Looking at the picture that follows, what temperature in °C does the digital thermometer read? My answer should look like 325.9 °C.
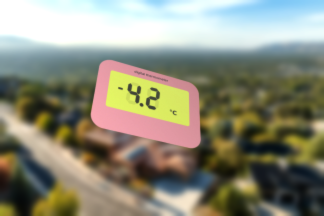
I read -4.2 °C
